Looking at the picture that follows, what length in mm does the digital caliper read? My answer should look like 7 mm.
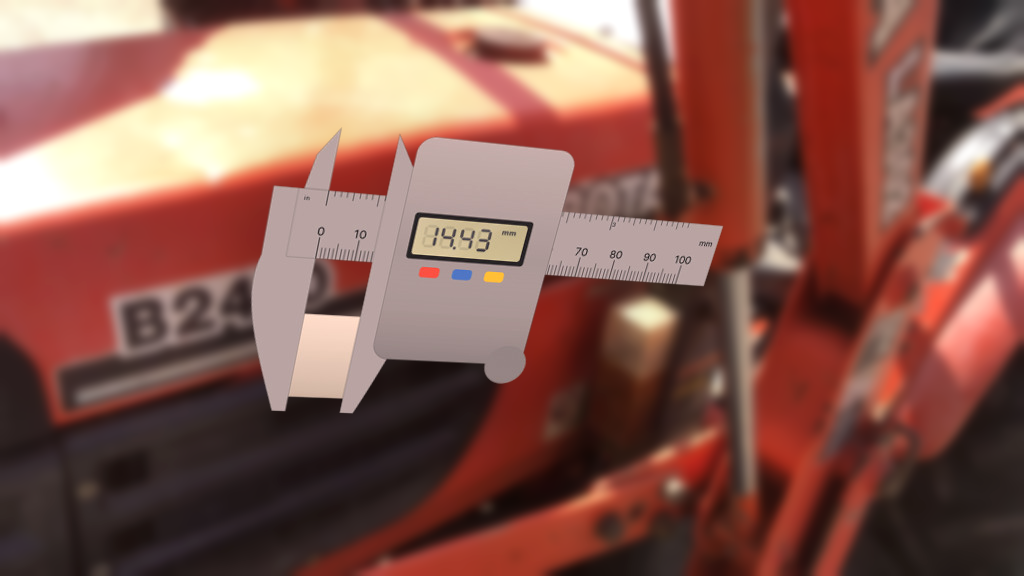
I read 14.43 mm
